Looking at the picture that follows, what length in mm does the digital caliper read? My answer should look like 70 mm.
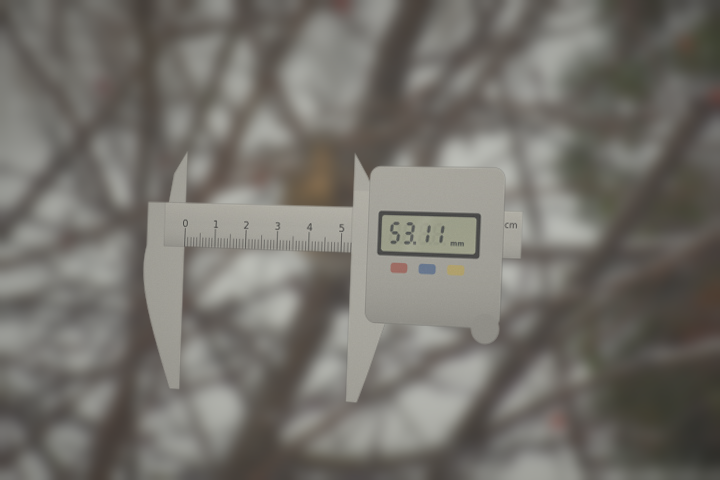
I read 53.11 mm
